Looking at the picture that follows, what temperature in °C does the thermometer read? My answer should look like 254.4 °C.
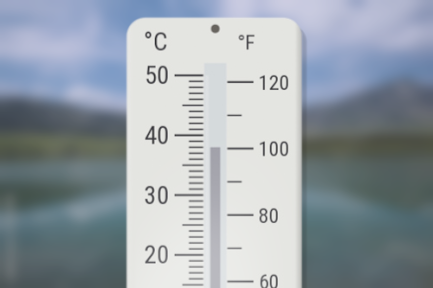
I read 38 °C
